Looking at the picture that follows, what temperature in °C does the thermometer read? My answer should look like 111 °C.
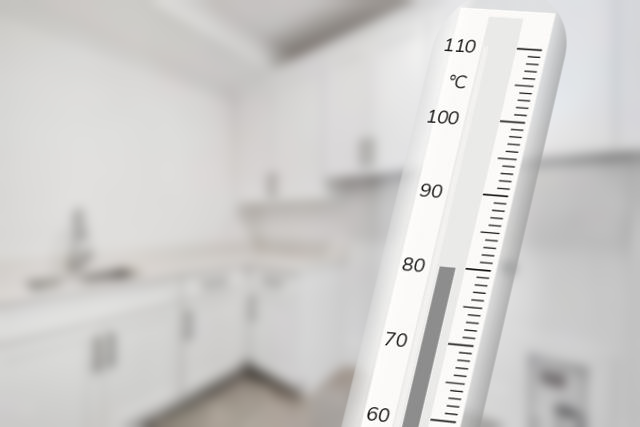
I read 80 °C
